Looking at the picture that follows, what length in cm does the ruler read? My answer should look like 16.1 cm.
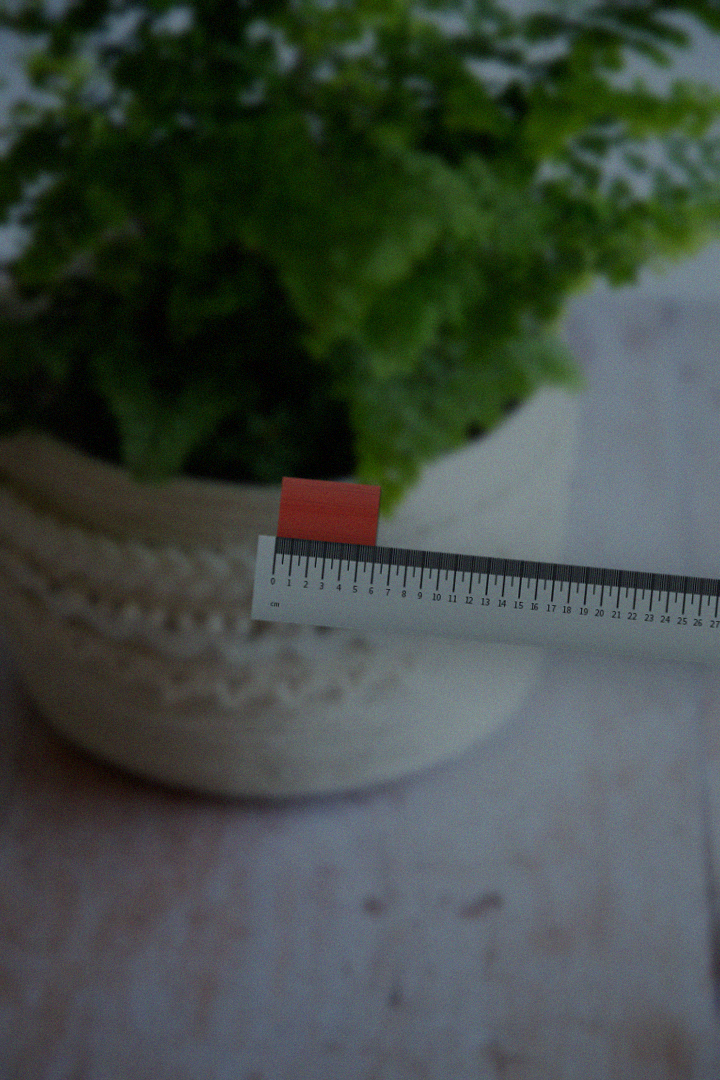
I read 6 cm
